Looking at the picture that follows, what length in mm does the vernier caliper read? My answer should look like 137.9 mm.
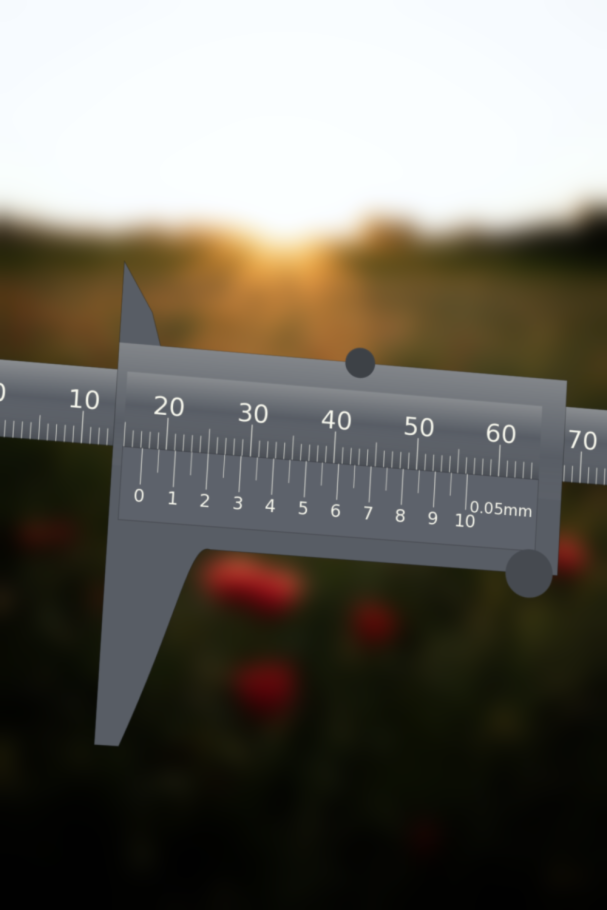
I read 17.2 mm
